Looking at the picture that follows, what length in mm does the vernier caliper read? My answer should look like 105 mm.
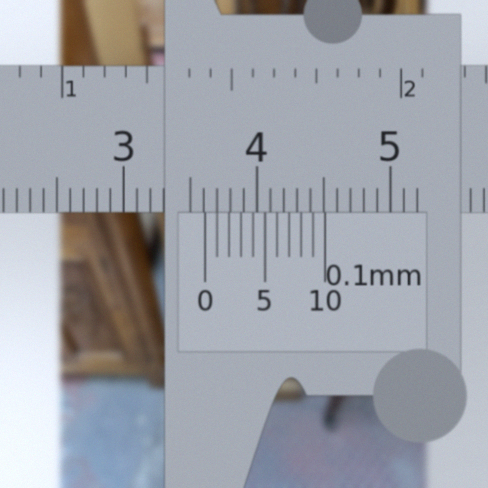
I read 36.1 mm
